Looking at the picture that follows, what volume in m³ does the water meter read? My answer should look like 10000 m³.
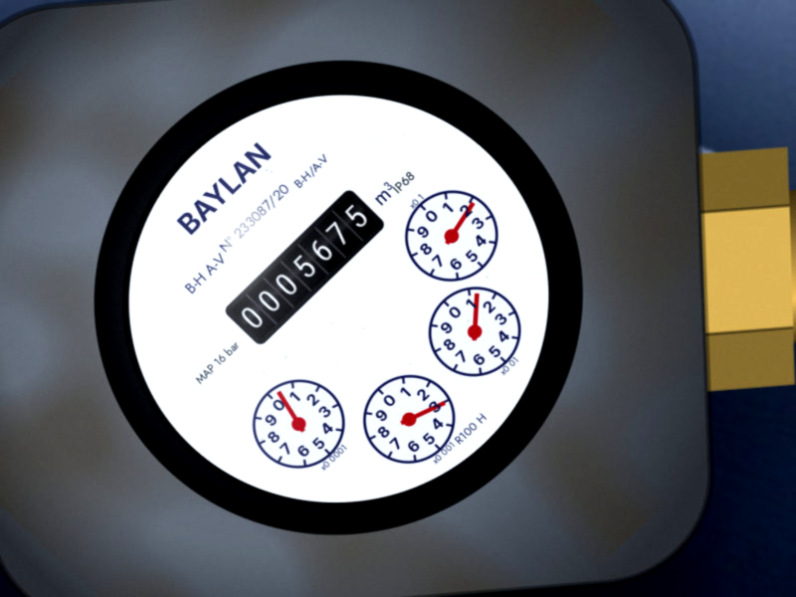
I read 5675.2130 m³
